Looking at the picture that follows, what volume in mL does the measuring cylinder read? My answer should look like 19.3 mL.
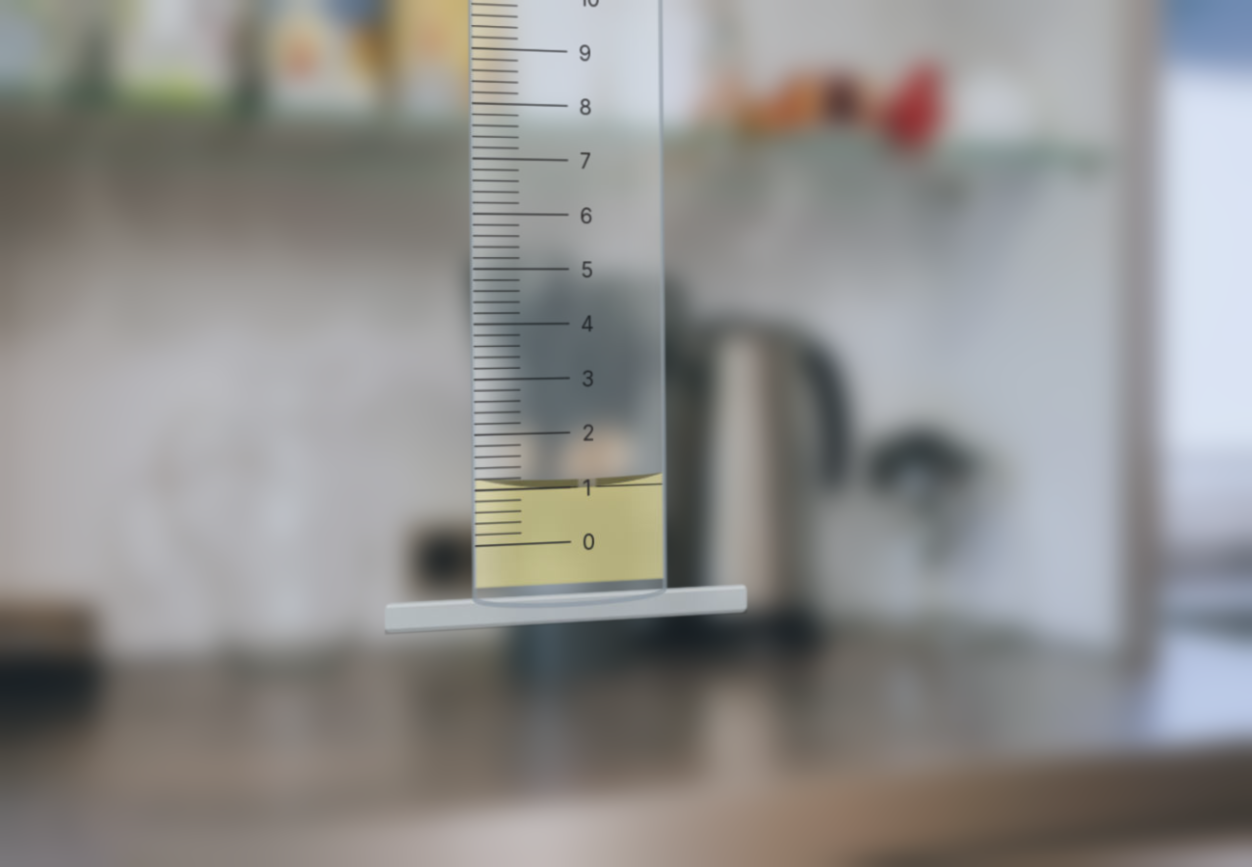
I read 1 mL
